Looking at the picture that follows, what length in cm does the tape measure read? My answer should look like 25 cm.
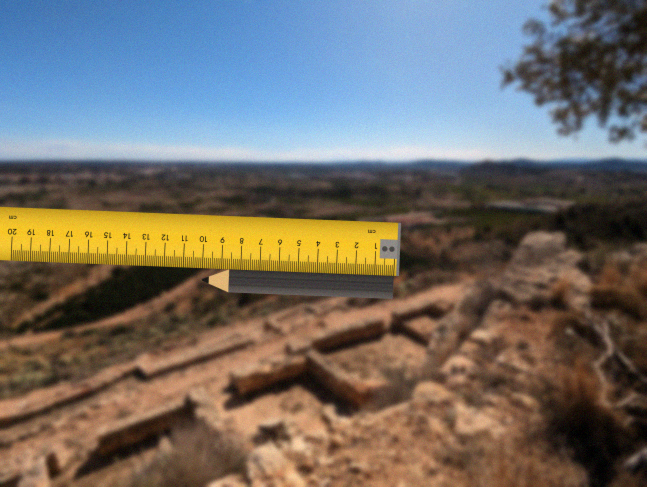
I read 10 cm
